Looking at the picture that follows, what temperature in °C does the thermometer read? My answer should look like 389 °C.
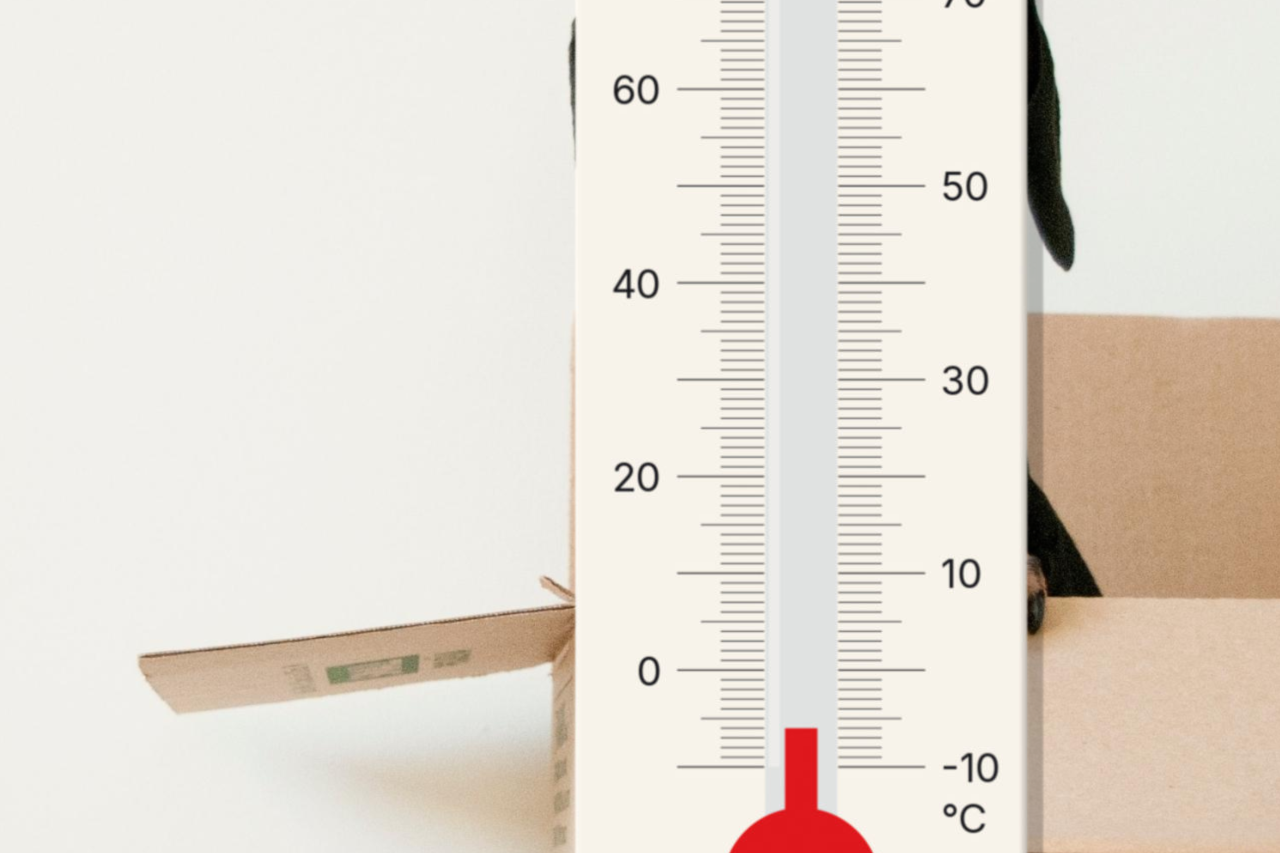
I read -6 °C
